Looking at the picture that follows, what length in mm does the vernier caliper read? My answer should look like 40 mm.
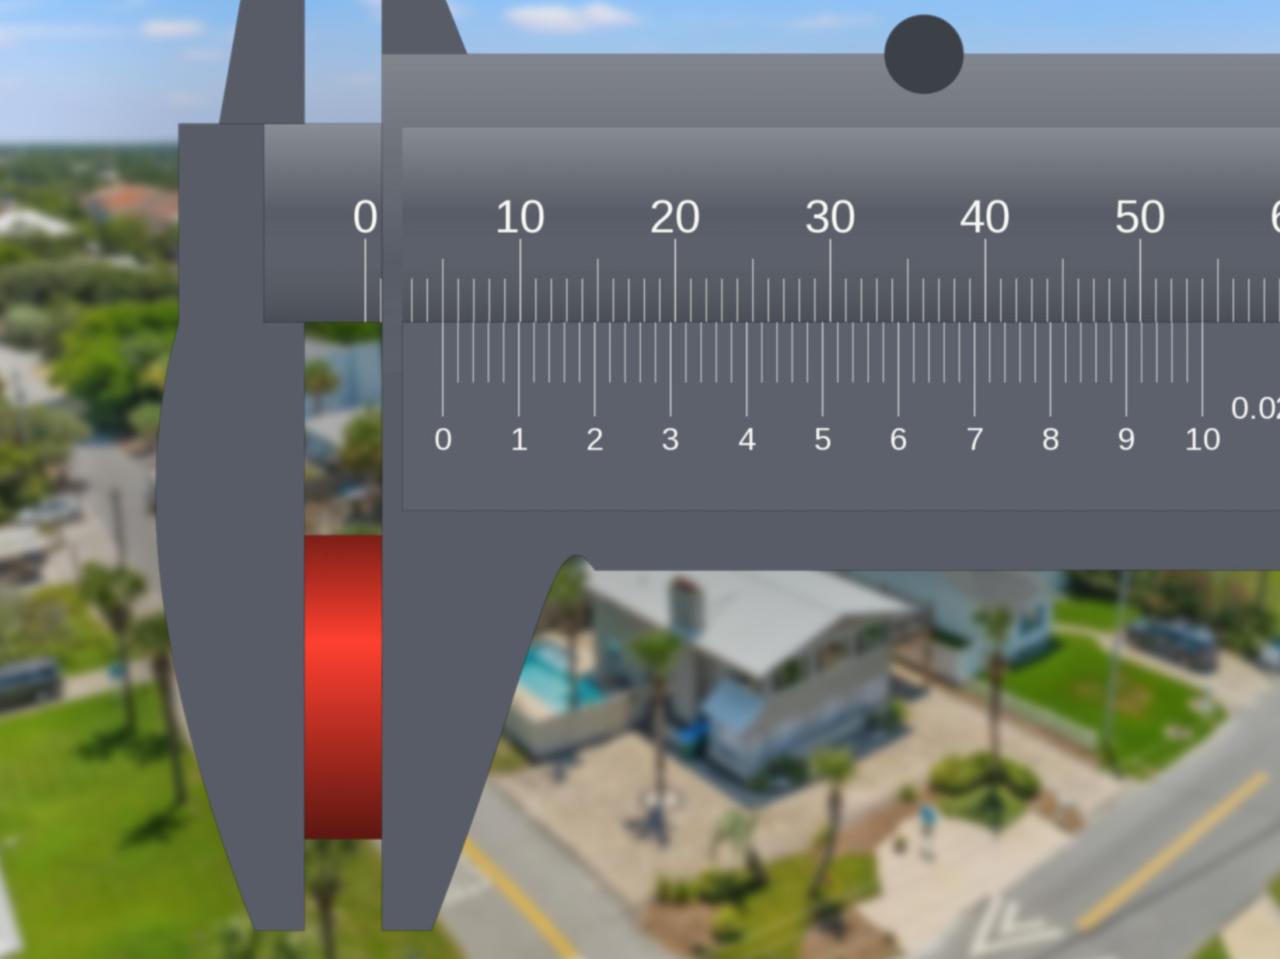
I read 5.0 mm
